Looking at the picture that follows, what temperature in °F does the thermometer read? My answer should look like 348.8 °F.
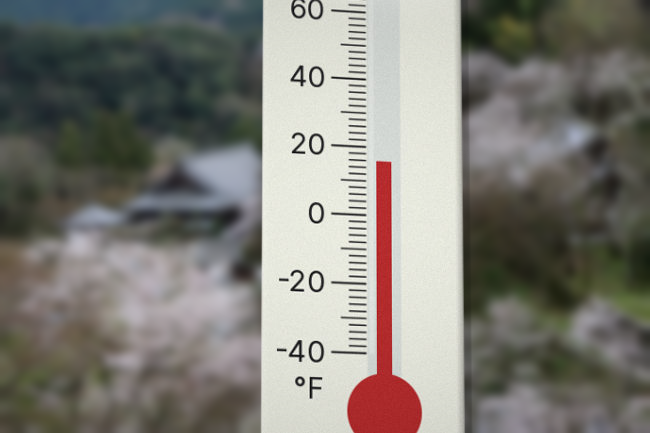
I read 16 °F
